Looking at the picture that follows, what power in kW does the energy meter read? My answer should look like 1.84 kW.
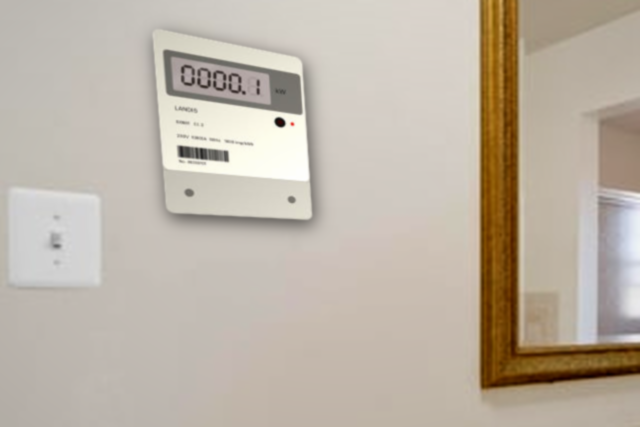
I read 0.1 kW
